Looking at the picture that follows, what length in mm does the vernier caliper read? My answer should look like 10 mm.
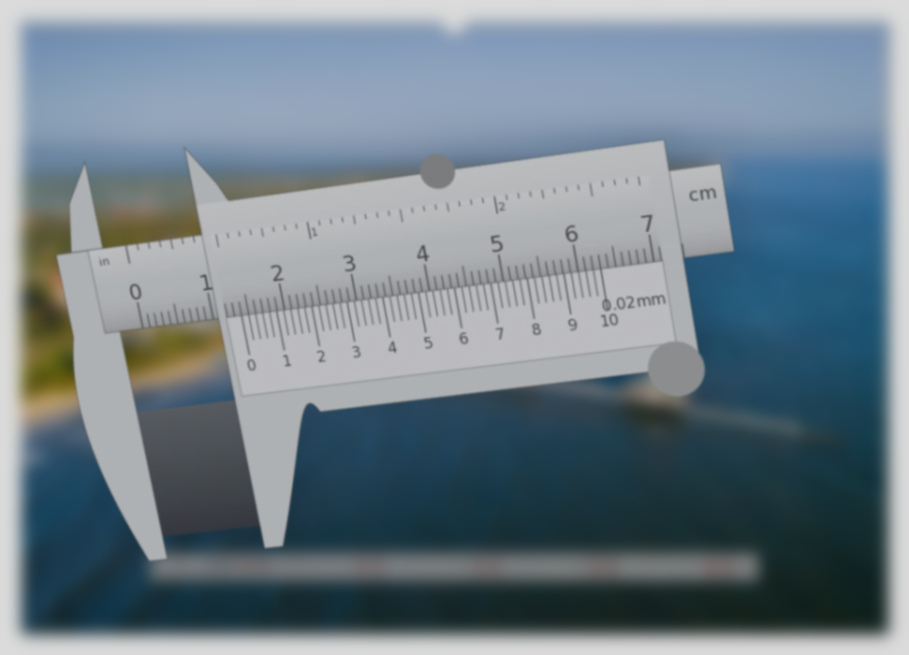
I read 14.0 mm
